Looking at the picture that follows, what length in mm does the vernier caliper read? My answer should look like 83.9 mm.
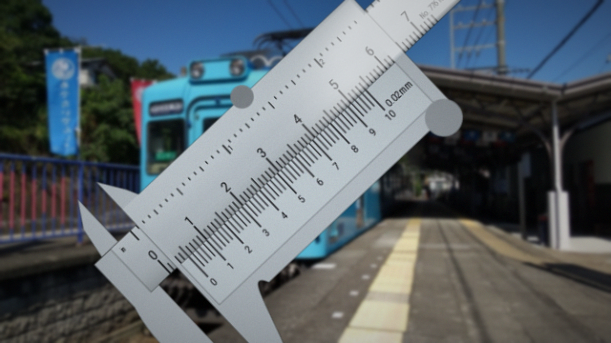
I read 5.0 mm
